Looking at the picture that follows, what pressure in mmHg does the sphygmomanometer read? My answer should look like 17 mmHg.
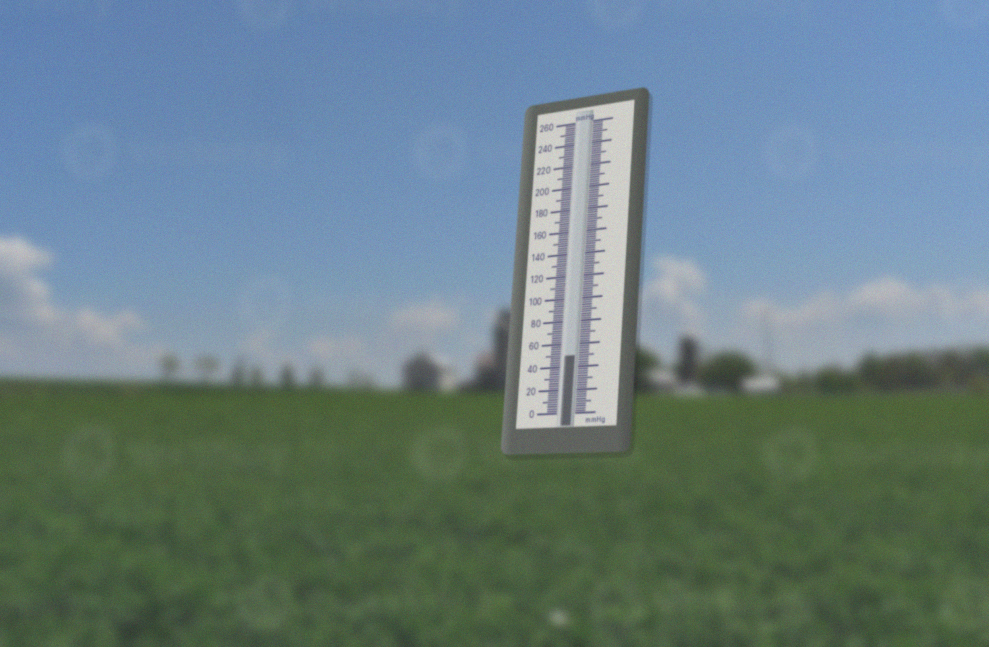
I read 50 mmHg
